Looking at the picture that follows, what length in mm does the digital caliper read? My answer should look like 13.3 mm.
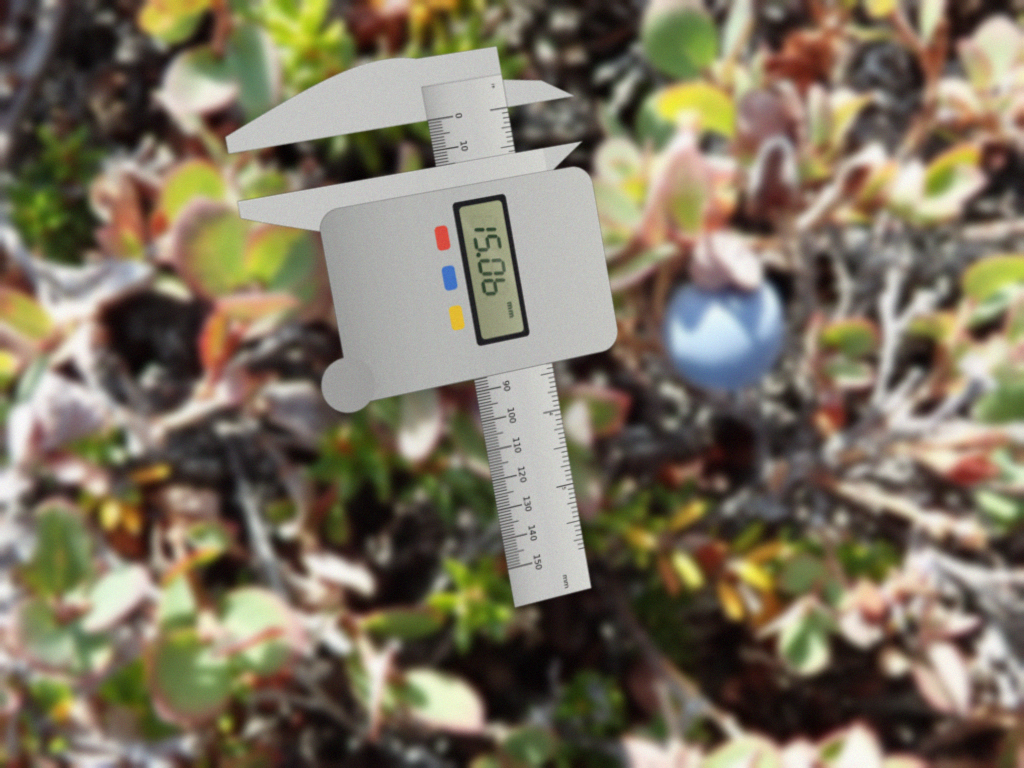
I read 15.06 mm
